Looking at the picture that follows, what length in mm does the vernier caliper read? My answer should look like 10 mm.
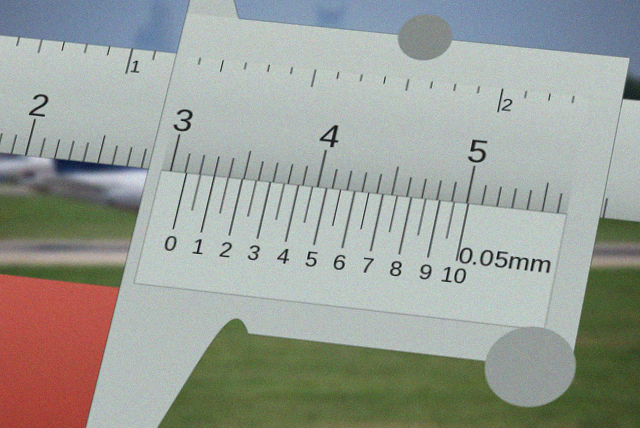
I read 31.1 mm
